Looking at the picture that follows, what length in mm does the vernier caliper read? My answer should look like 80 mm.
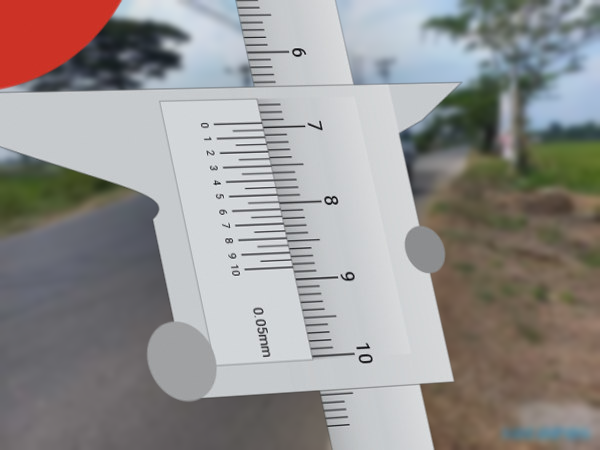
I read 69.4 mm
